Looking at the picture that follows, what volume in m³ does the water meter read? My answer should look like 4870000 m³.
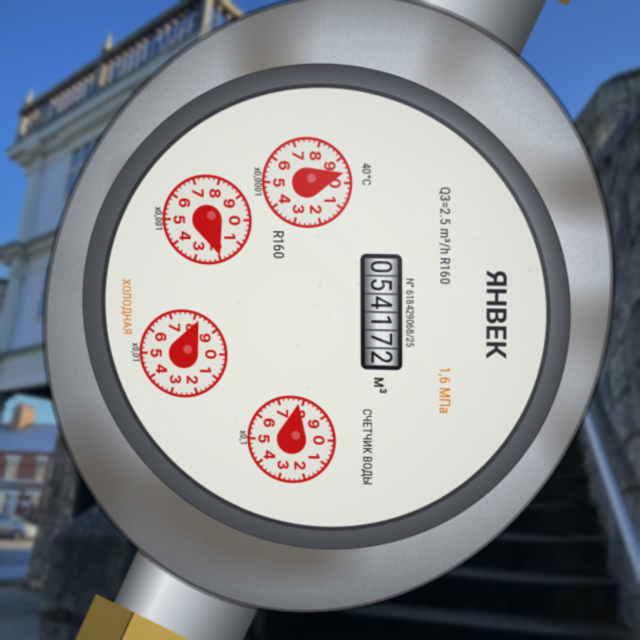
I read 54172.7819 m³
